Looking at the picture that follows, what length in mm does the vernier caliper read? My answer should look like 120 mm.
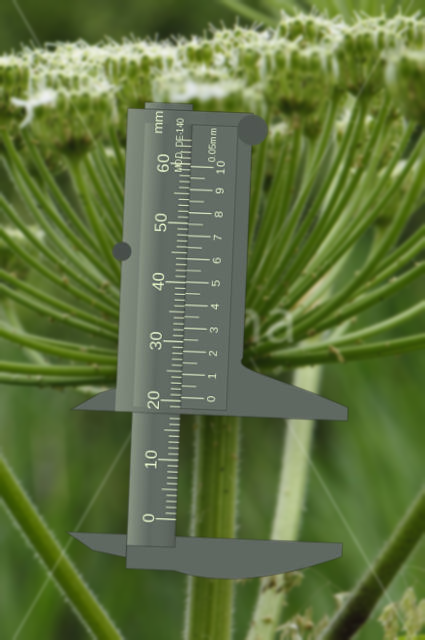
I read 20.6 mm
